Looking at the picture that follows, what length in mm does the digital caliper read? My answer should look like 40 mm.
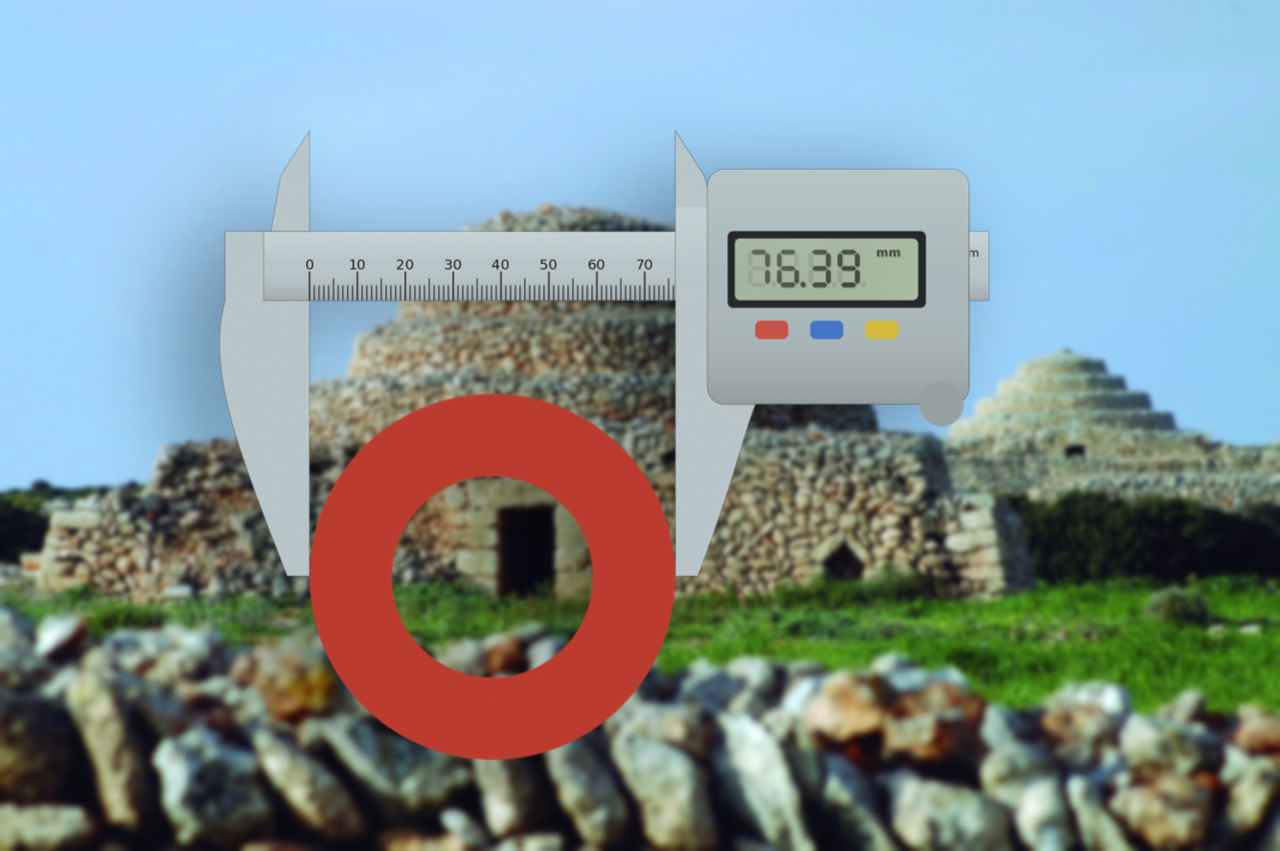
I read 76.39 mm
